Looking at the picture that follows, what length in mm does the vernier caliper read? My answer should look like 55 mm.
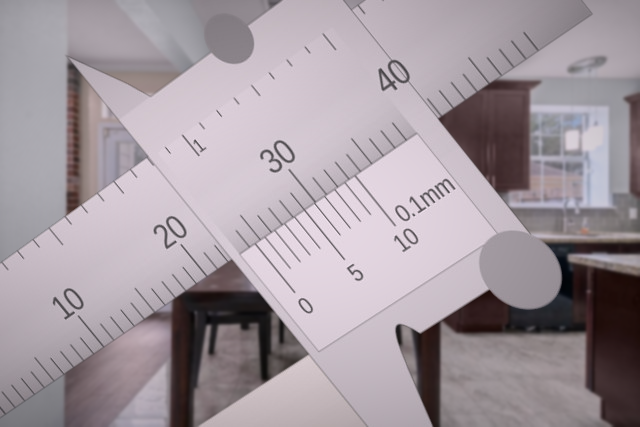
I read 24.5 mm
